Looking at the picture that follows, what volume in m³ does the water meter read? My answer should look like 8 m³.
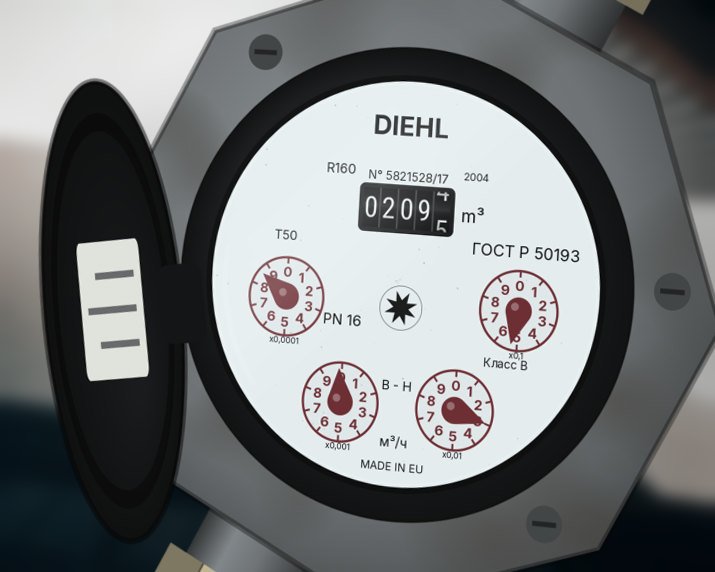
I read 2094.5298 m³
